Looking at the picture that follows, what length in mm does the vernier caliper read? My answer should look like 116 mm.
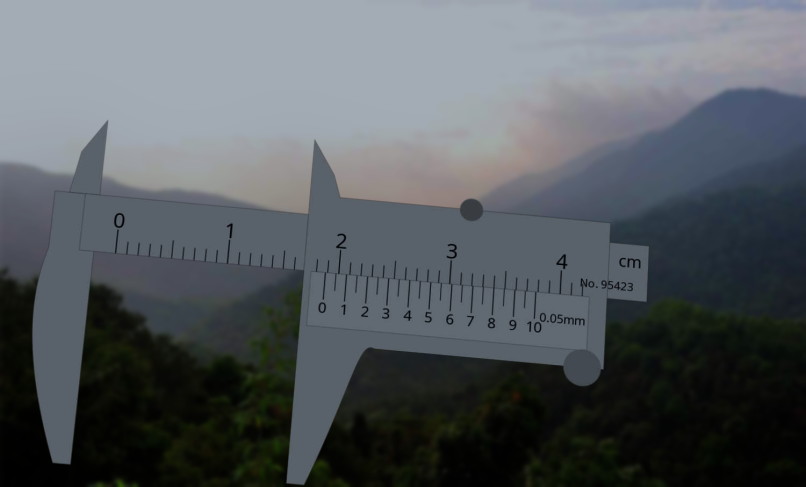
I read 18.8 mm
